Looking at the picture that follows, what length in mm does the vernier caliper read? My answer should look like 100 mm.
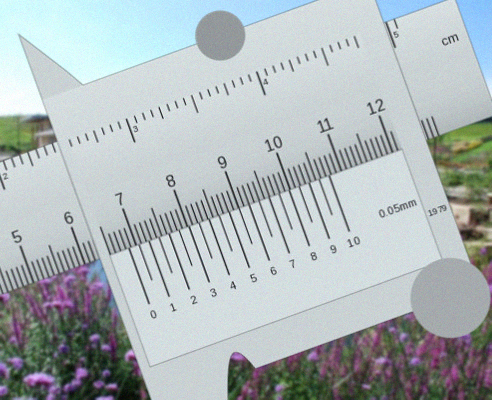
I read 68.6 mm
